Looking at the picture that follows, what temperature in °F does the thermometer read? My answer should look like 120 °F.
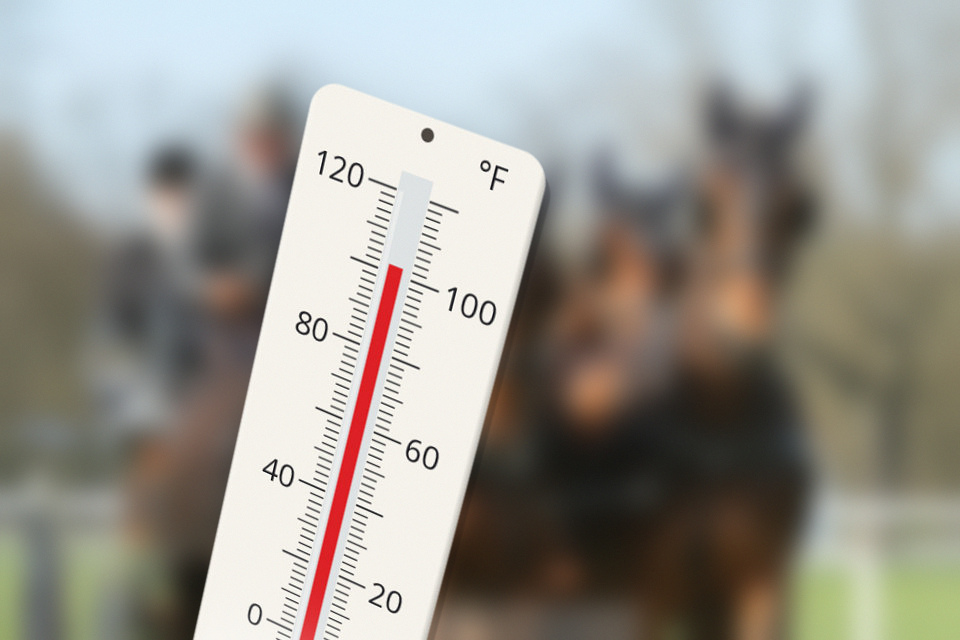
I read 102 °F
